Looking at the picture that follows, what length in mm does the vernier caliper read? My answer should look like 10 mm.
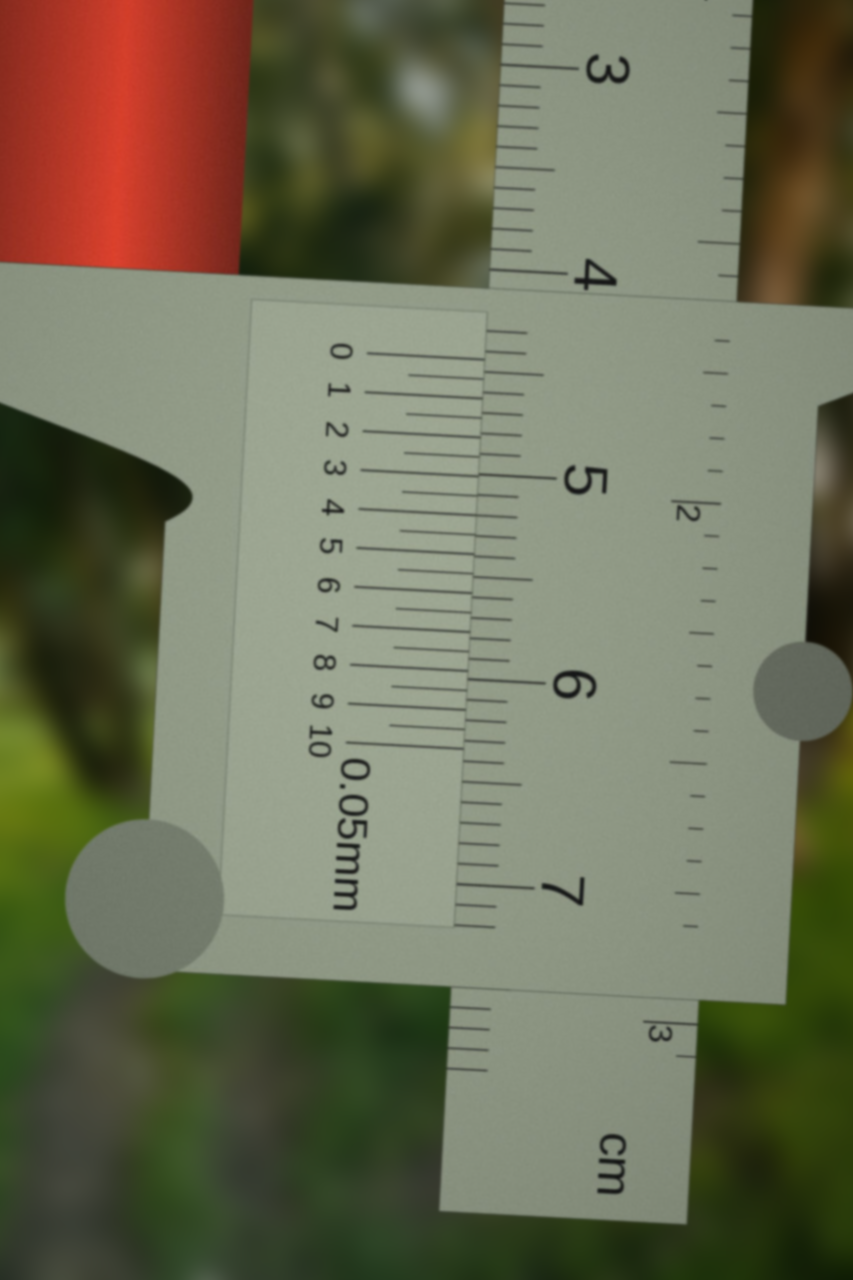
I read 44.4 mm
